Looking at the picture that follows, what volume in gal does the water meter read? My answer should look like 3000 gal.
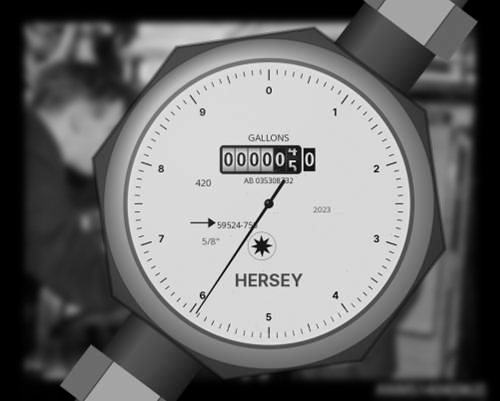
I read 45.9 gal
